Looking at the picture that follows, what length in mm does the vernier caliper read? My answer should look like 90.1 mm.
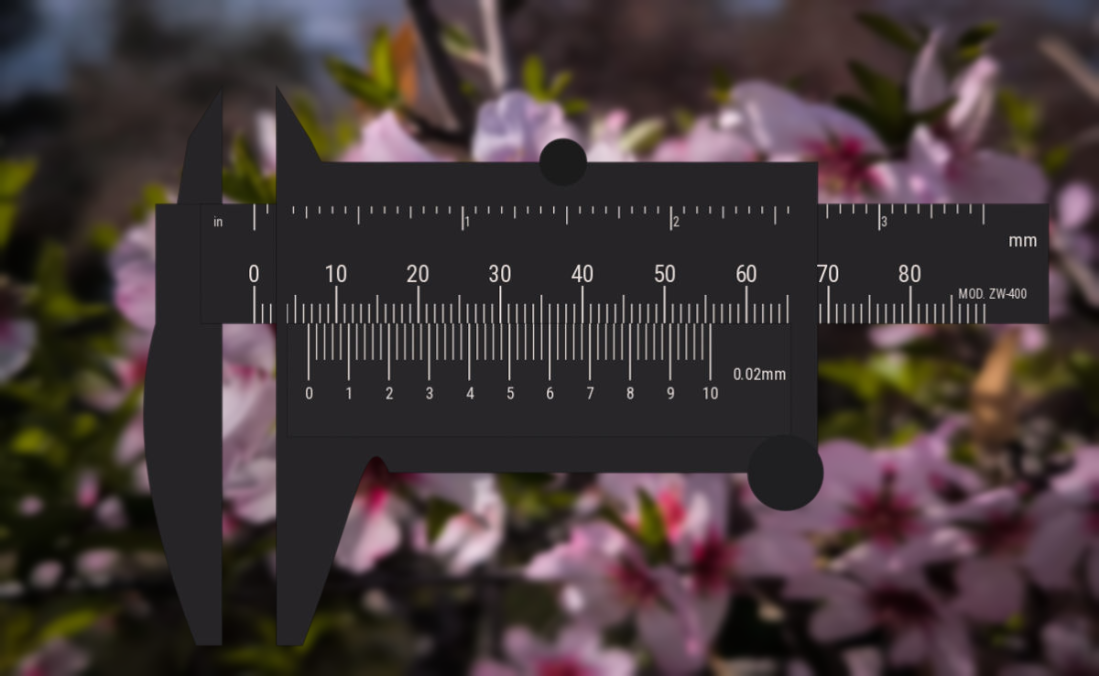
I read 6.6 mm
